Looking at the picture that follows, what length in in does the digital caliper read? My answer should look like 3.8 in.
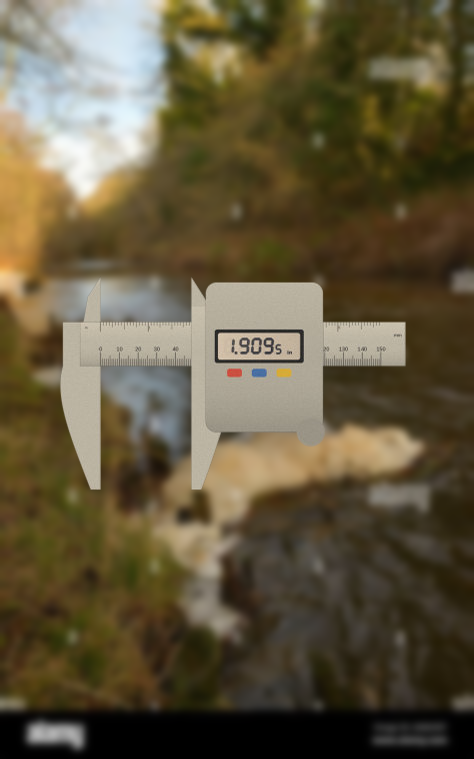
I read 1.9095 in
